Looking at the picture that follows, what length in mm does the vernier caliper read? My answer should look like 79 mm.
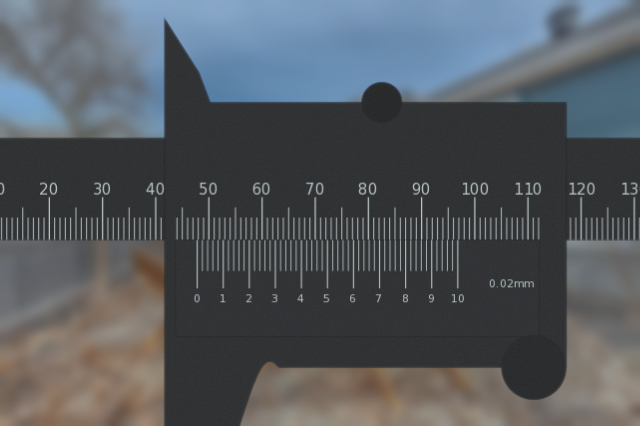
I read 47.8 mm
